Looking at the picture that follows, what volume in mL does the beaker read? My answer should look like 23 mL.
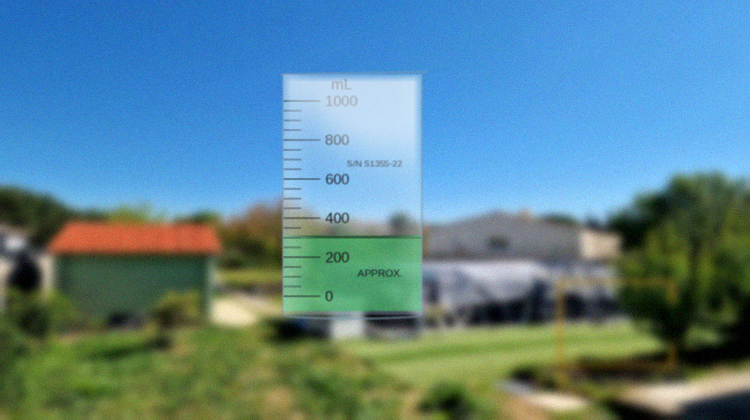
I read 300 mL
